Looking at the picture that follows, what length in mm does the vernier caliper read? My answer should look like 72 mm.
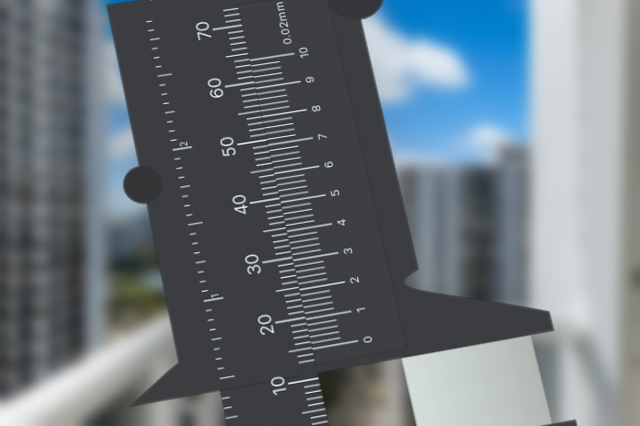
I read 14.8 mm
